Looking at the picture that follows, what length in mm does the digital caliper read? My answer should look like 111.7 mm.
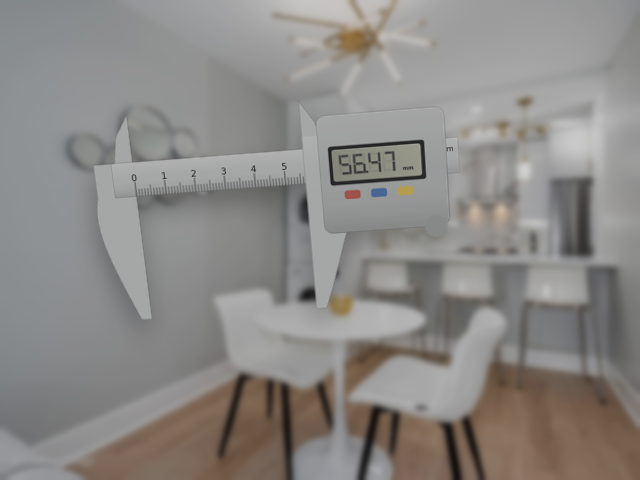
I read 56.47 mm
